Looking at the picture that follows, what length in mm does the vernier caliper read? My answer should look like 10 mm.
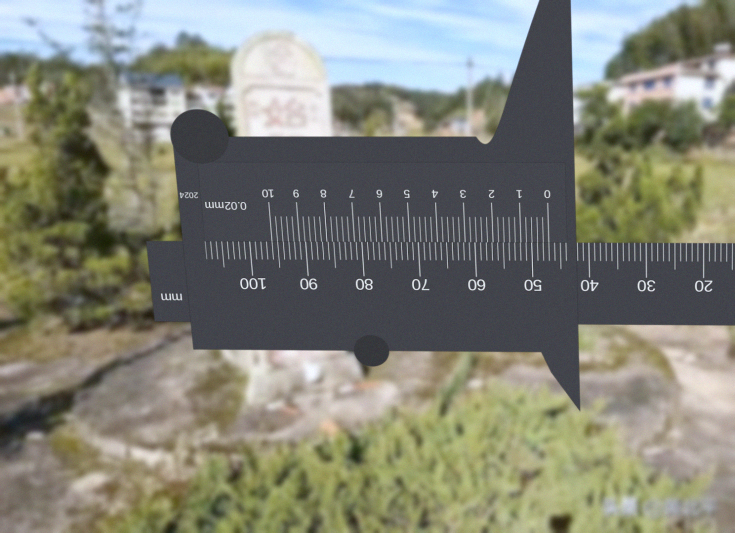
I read 47.0 mm
